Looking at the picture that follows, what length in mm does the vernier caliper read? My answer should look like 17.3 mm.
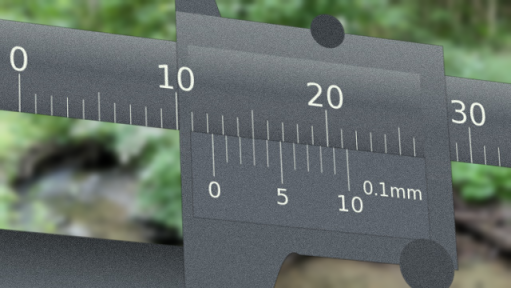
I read 12.3 mm
